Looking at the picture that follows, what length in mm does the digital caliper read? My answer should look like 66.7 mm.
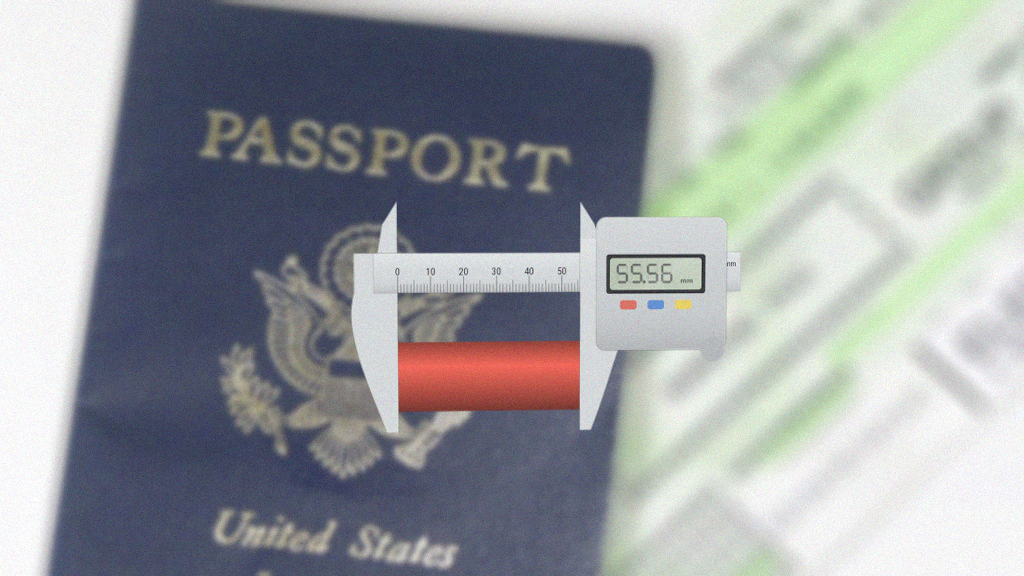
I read 55.56 mm
